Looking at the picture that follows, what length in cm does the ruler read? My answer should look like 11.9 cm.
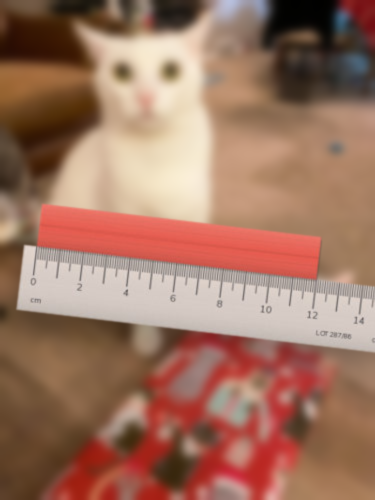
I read 12 cm
